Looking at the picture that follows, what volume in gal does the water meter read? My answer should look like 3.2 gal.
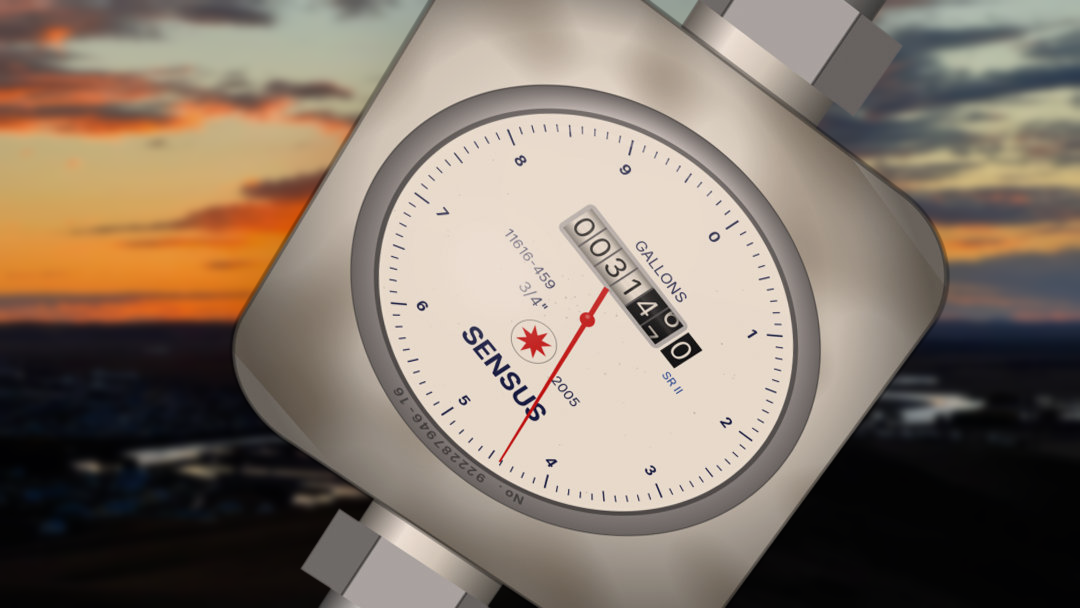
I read 31464.4 gal
